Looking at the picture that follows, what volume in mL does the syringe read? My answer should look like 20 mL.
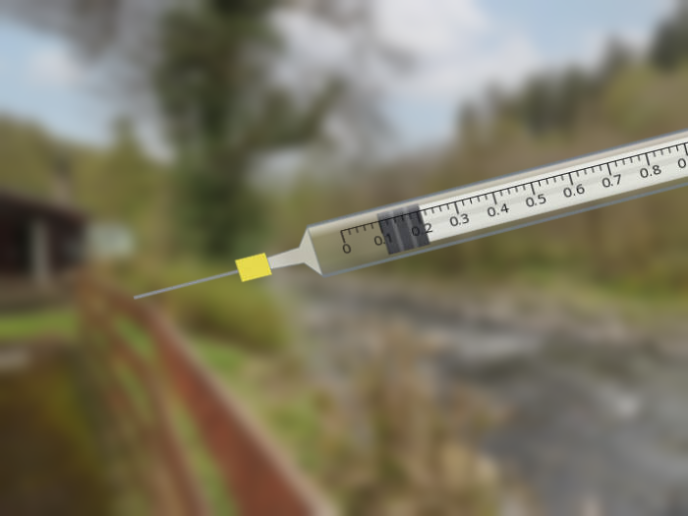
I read 0.1 mL
